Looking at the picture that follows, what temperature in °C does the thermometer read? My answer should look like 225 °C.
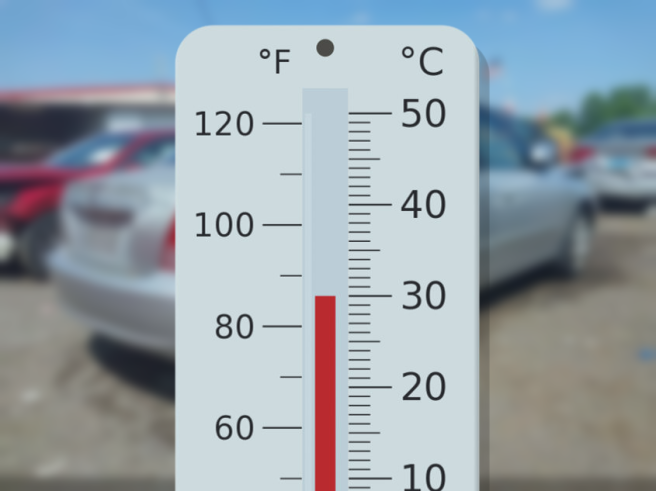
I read 30 °C
